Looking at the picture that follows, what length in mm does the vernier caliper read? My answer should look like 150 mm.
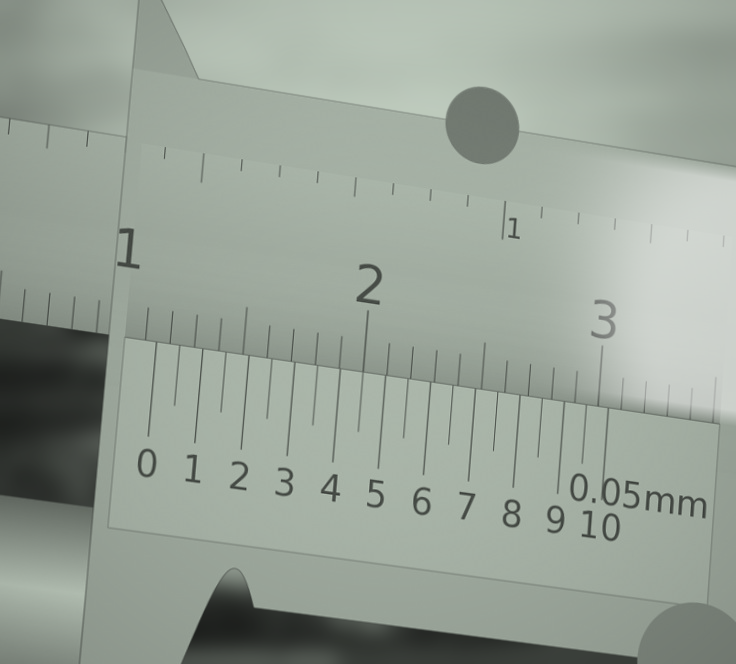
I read 11.45 mm
